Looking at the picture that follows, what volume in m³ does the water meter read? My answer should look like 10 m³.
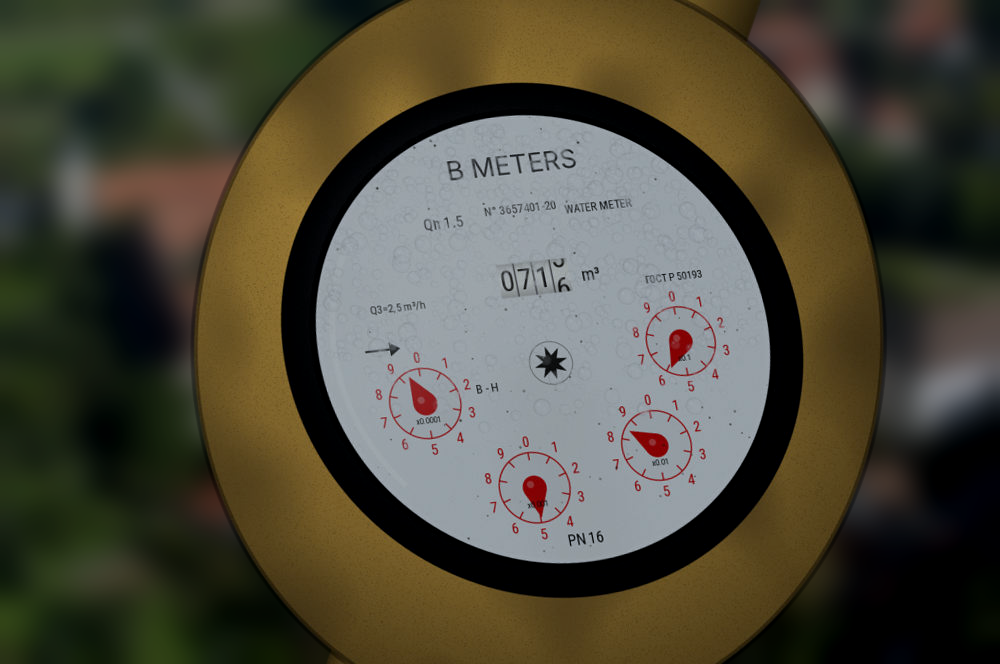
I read 715.5849 m³
